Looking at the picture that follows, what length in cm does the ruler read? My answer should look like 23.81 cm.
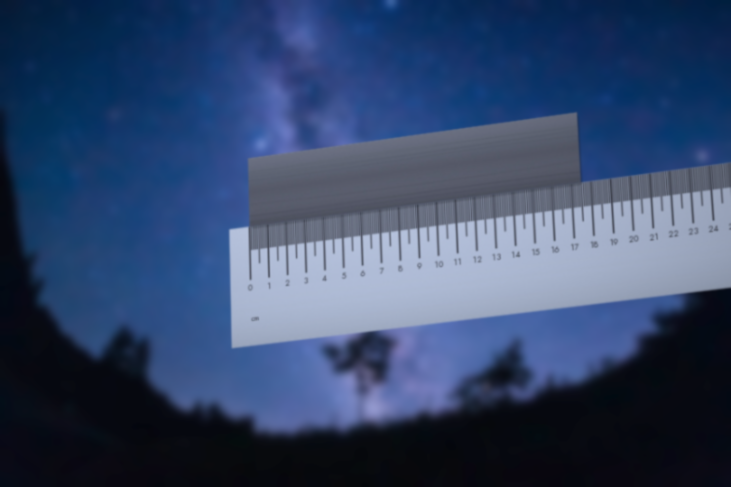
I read 17.5 cm
